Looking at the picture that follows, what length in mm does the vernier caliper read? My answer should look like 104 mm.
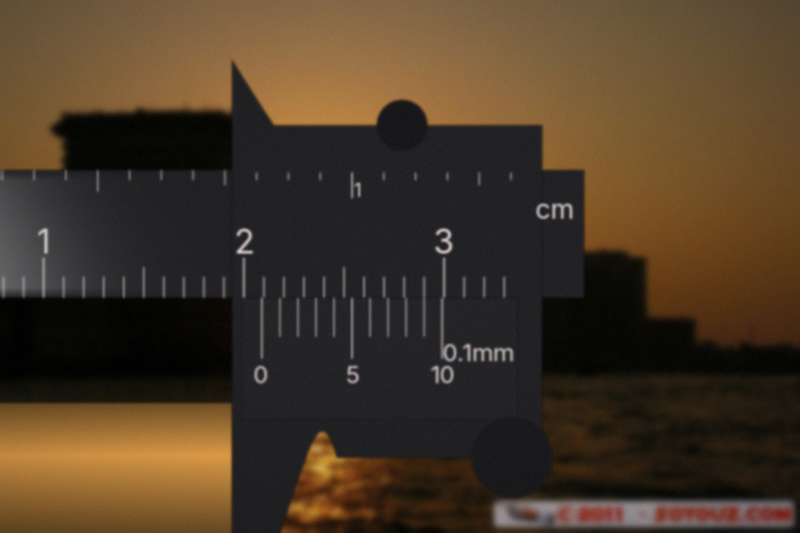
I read 20.9 mm
